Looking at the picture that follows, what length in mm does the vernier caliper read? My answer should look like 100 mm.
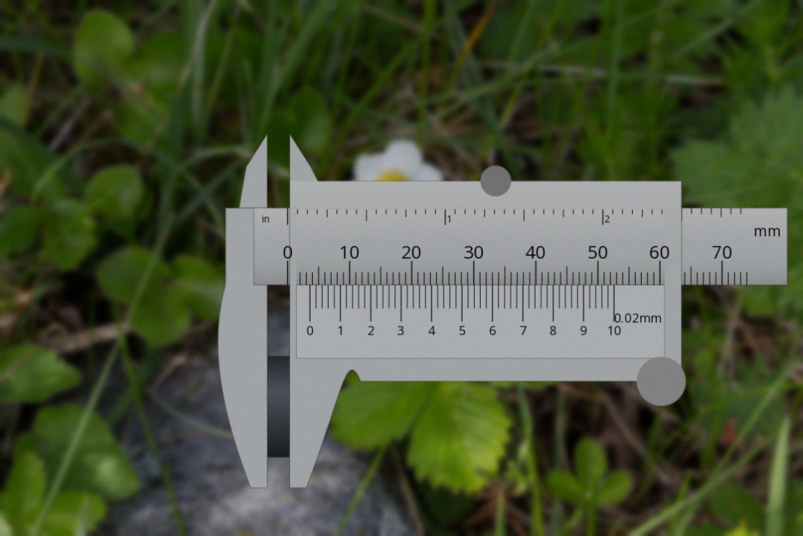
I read 3.6 mm
